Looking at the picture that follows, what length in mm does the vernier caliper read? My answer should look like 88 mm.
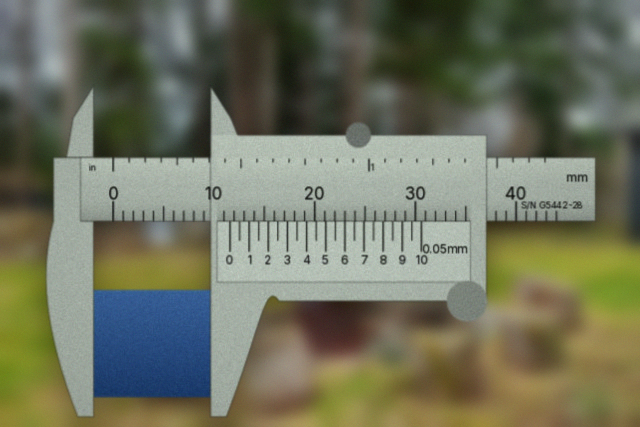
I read 11.6 mm
